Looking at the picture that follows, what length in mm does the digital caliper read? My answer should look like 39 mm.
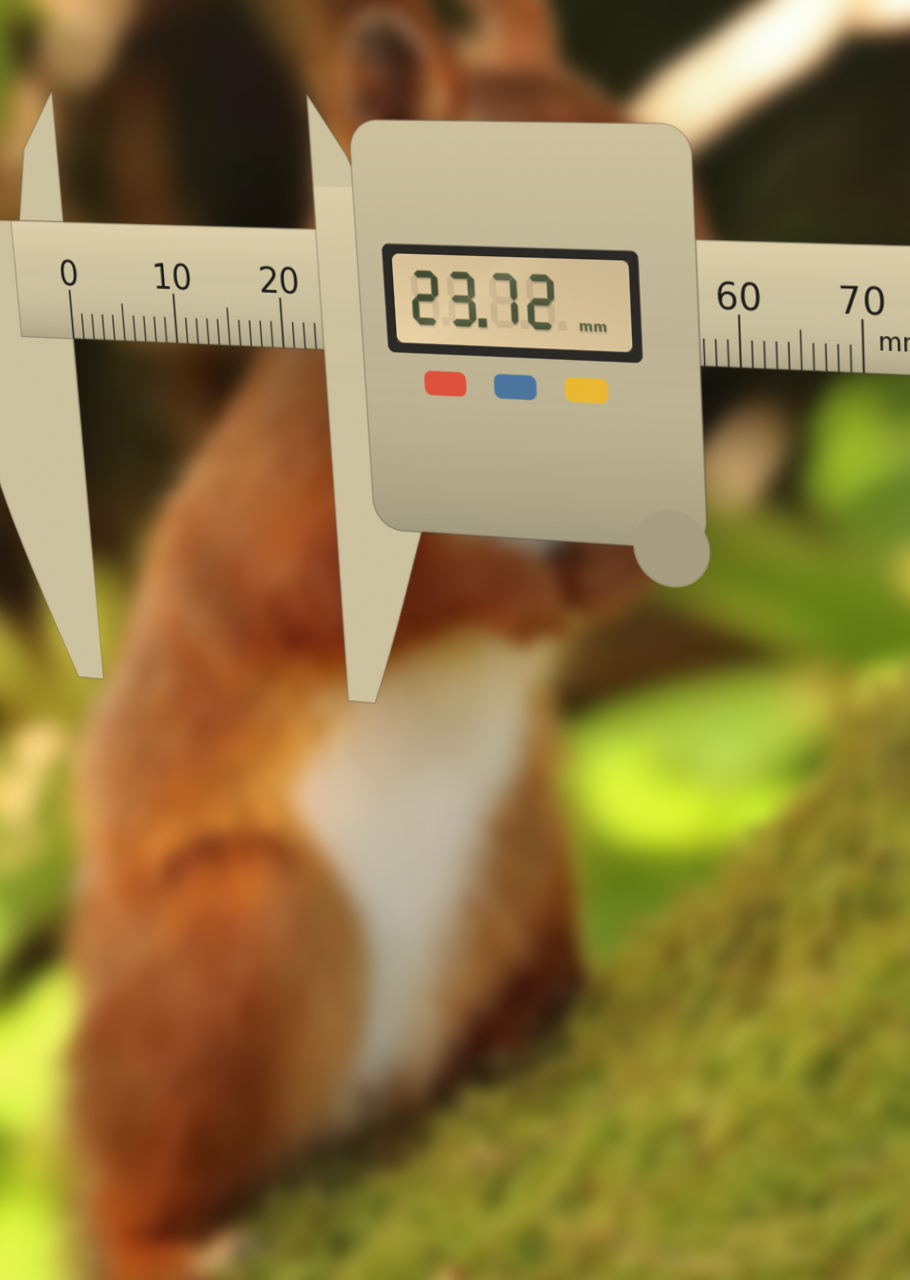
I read 23.72 mm
